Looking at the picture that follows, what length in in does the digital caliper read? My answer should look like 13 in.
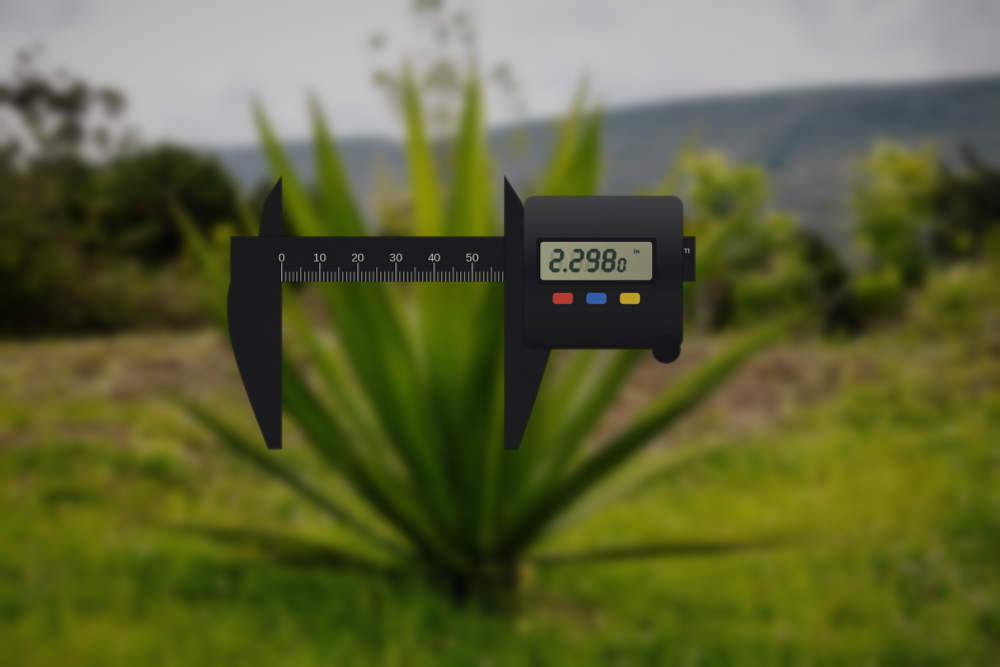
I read 2.2980 in
